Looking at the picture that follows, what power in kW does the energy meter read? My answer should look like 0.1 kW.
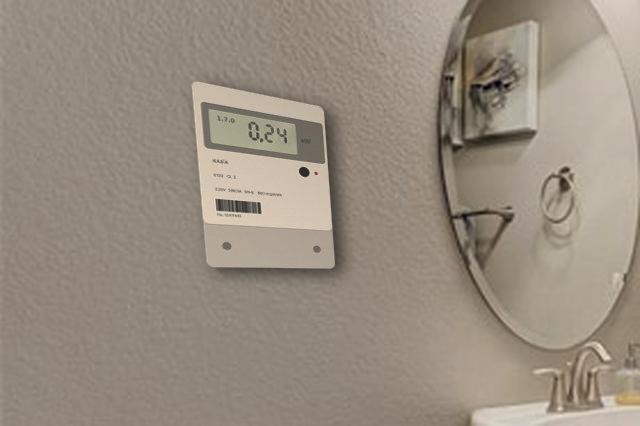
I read 0.24 kW
